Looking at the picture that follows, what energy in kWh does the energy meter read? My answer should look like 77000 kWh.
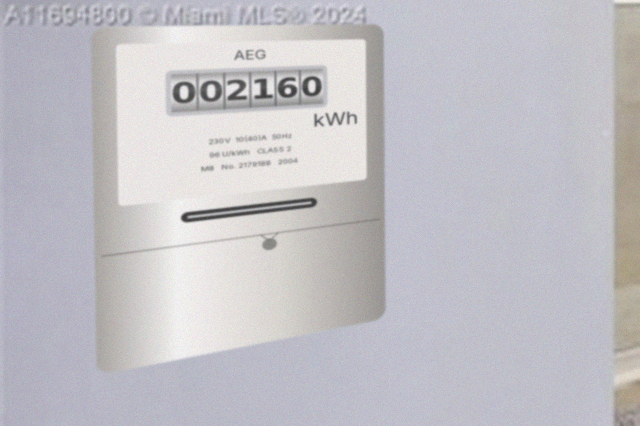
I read 2160 kWh
